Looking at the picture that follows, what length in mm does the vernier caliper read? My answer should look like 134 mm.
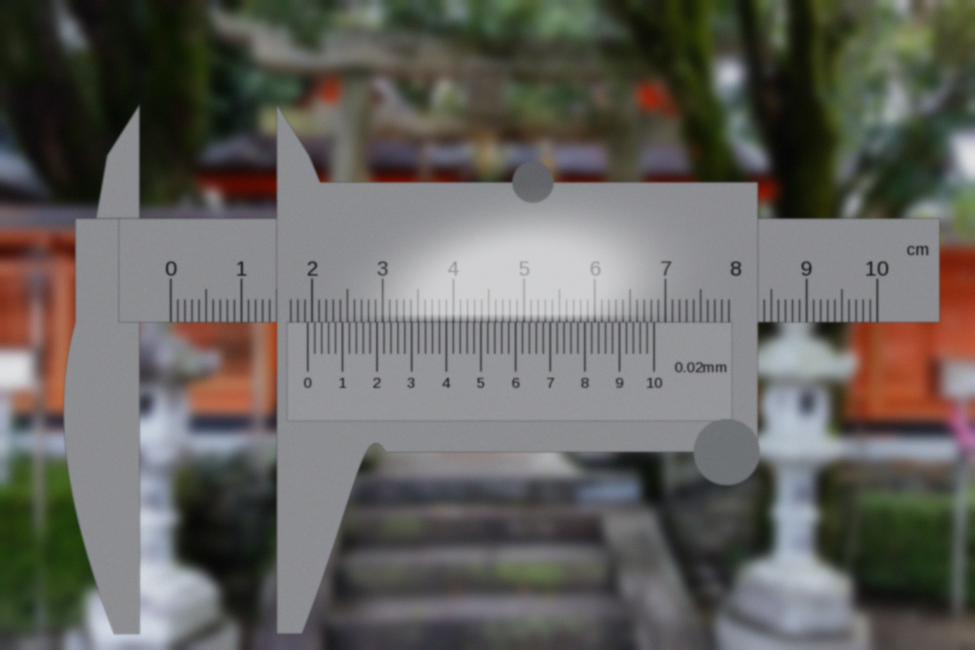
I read 19.4 mm
